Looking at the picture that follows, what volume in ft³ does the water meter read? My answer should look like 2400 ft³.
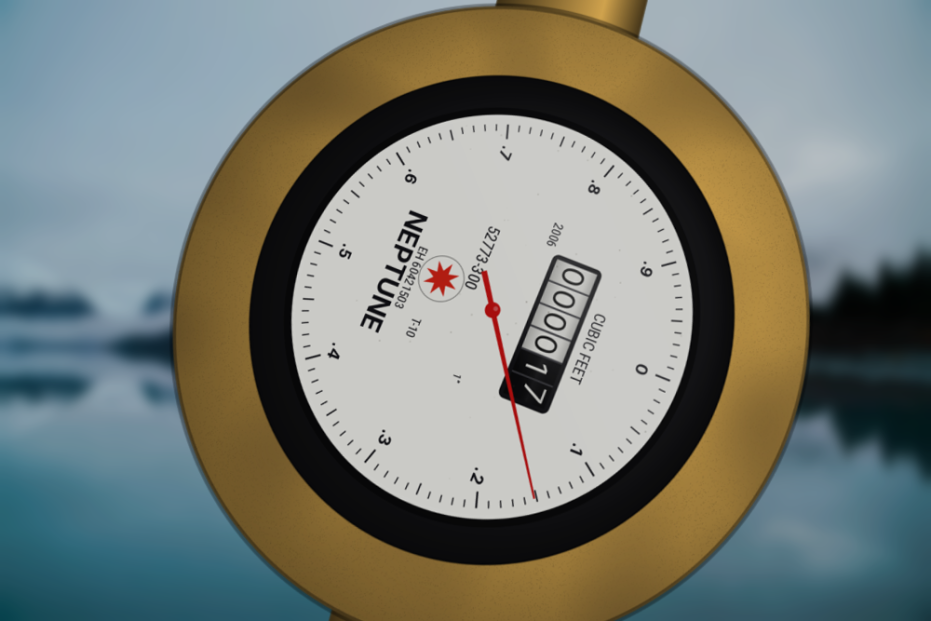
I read 17.15 ft³
